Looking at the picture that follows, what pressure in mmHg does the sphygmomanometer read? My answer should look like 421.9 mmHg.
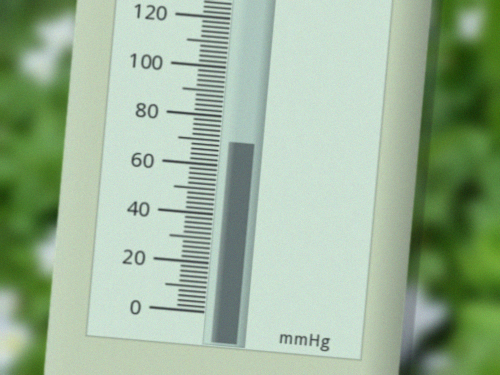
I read 70 mmHg
